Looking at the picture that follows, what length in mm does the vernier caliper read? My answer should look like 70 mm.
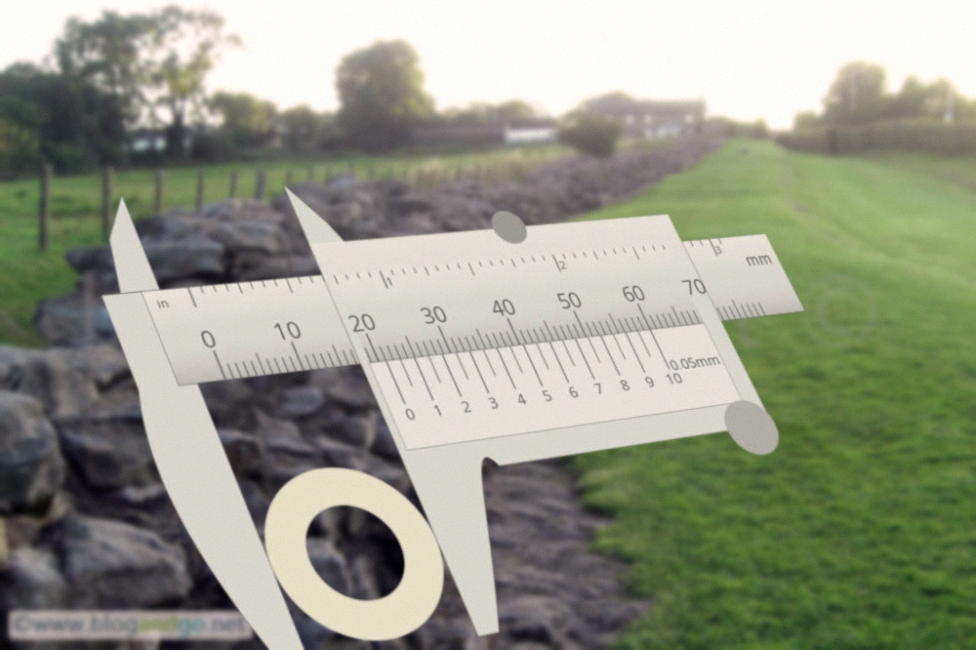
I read 21.0 mm
